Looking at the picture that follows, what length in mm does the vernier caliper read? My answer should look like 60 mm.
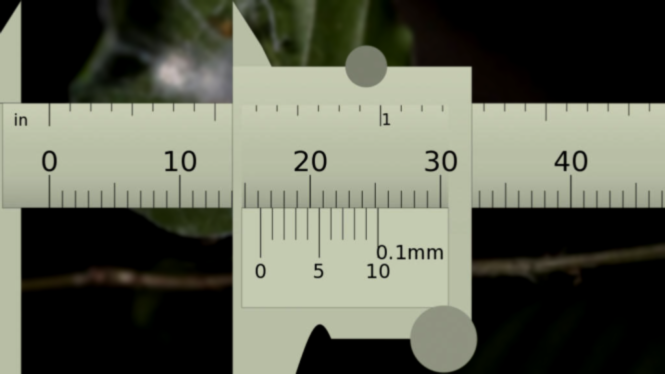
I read 16.2 mm
